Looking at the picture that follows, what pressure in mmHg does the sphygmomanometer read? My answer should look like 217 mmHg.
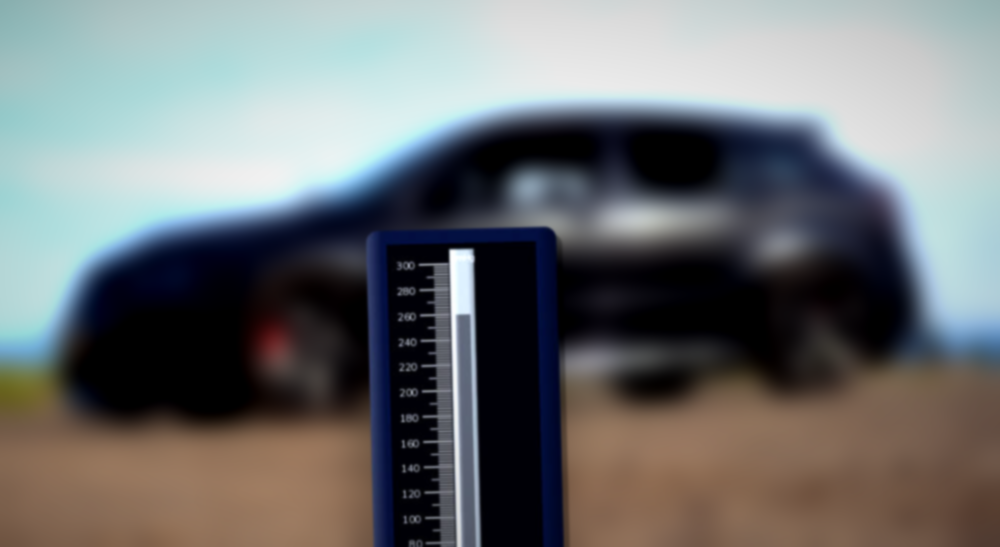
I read 260 mmHg
